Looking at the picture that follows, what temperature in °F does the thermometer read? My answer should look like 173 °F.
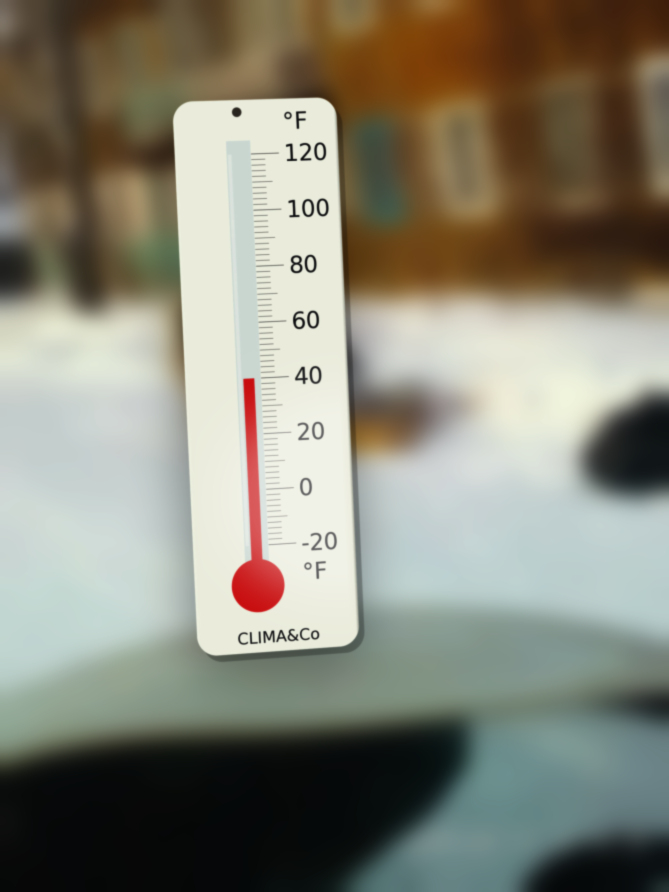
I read 40 °F
